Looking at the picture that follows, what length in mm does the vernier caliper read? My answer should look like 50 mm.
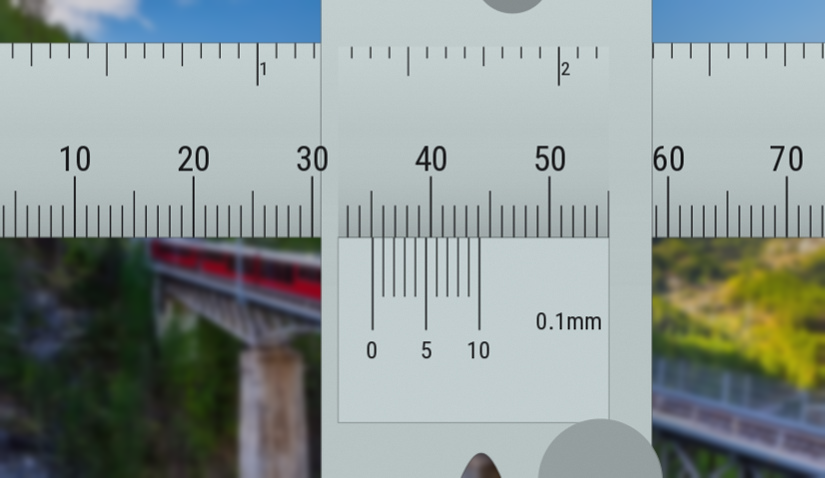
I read 35.1 mm
